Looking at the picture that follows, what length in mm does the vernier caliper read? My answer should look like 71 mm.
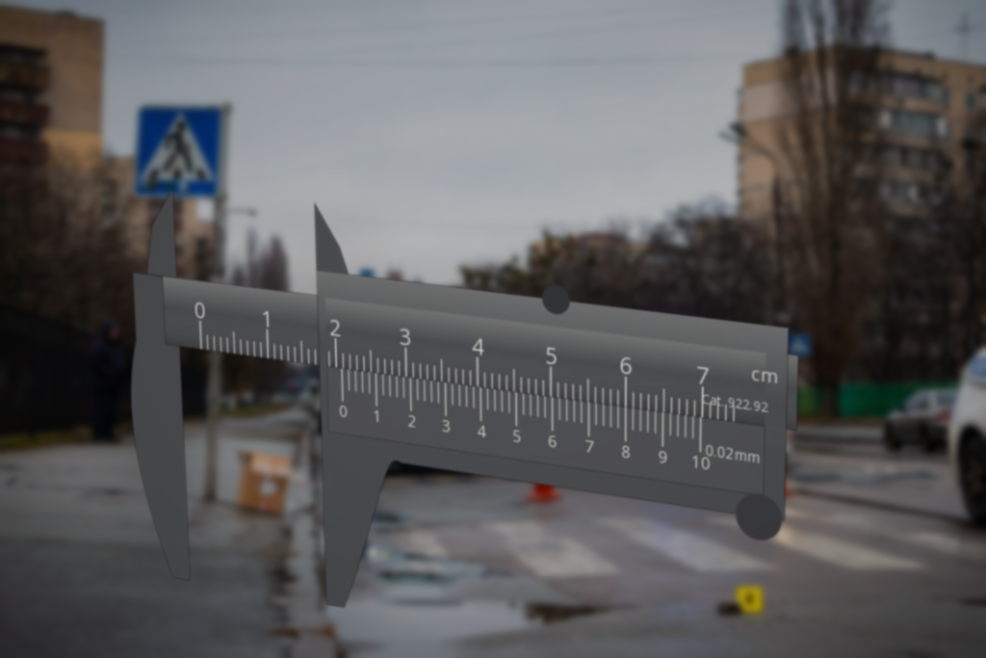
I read 20.8 mm
